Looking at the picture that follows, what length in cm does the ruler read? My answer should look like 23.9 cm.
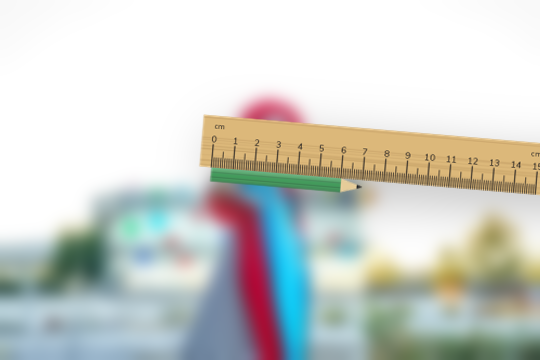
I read 7 cm
